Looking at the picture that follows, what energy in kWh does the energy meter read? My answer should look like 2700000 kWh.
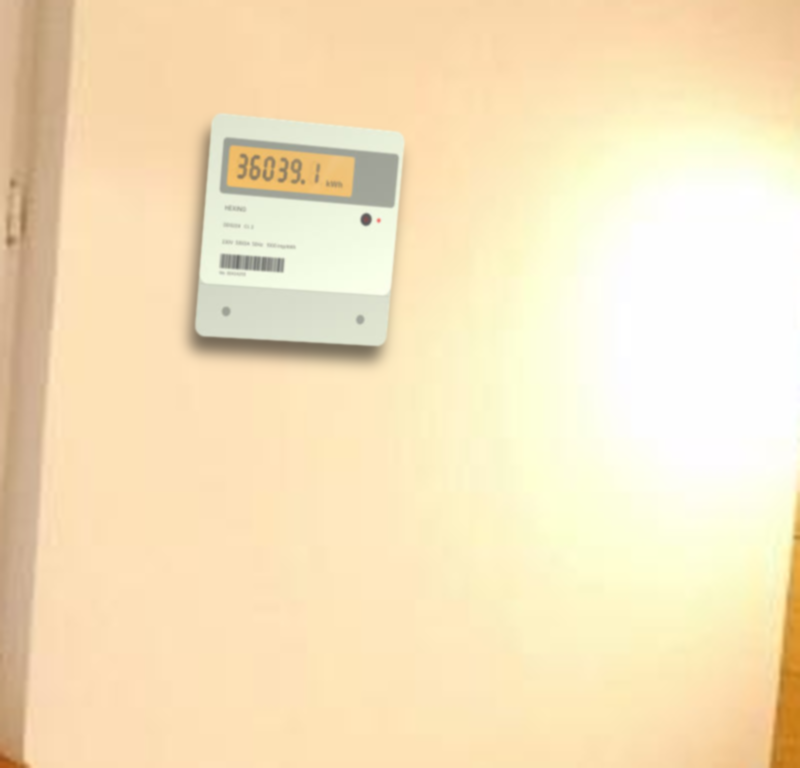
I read 36039.1 kWh
